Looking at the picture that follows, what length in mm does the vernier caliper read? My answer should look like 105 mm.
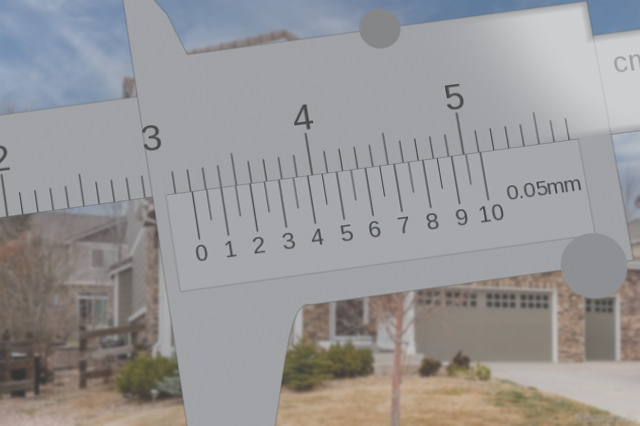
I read 32.1 mm
